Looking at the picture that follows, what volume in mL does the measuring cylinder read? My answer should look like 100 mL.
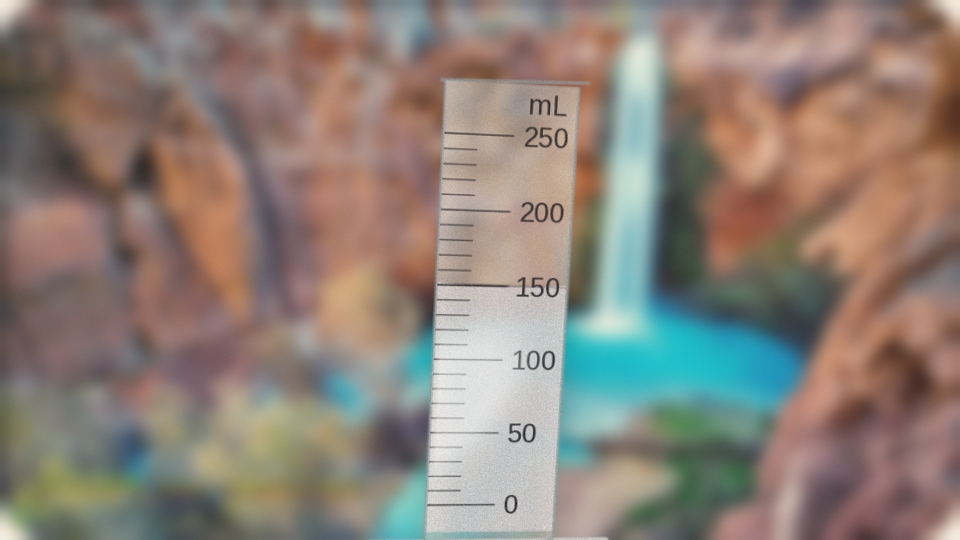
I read 150 mL
